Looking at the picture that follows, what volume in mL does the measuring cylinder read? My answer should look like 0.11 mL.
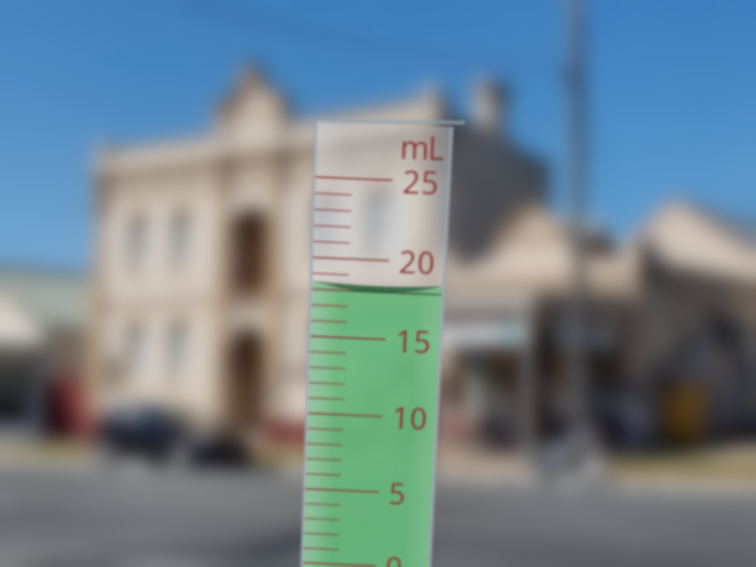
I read 18 mL
